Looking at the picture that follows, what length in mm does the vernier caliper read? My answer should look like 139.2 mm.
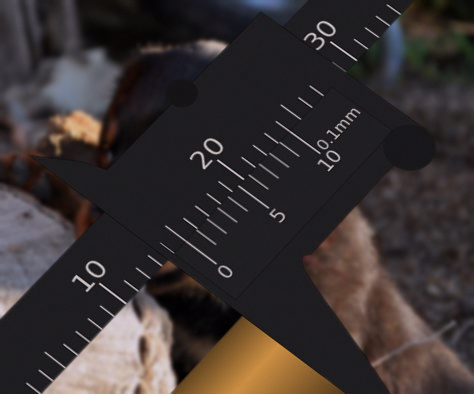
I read 15.0 mm
